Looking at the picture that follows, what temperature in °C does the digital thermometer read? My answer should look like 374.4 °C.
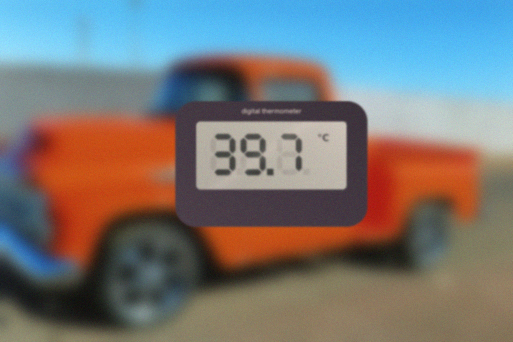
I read 39.7 °C
